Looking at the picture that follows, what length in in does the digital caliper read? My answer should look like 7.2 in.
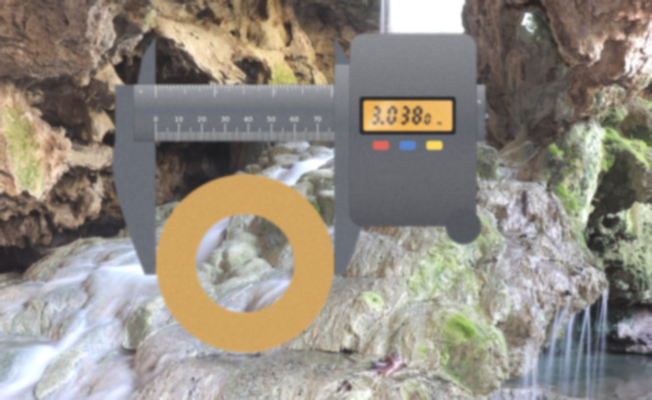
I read 3.0380 in
